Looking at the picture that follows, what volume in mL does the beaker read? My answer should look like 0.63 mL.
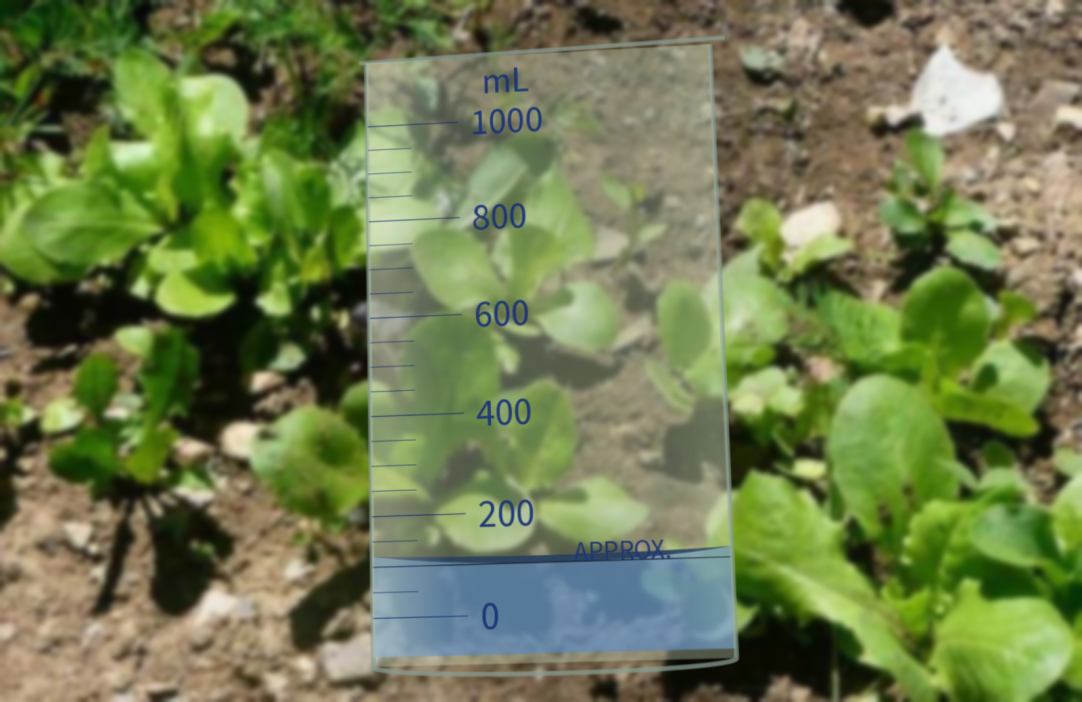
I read 100 mL
